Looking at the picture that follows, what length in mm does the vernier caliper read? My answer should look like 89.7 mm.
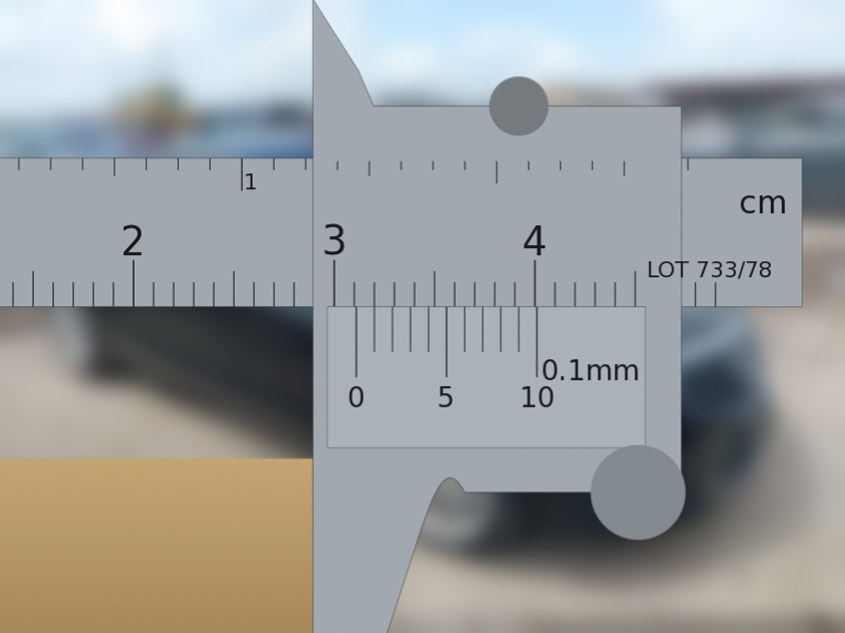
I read 31.1 mm
